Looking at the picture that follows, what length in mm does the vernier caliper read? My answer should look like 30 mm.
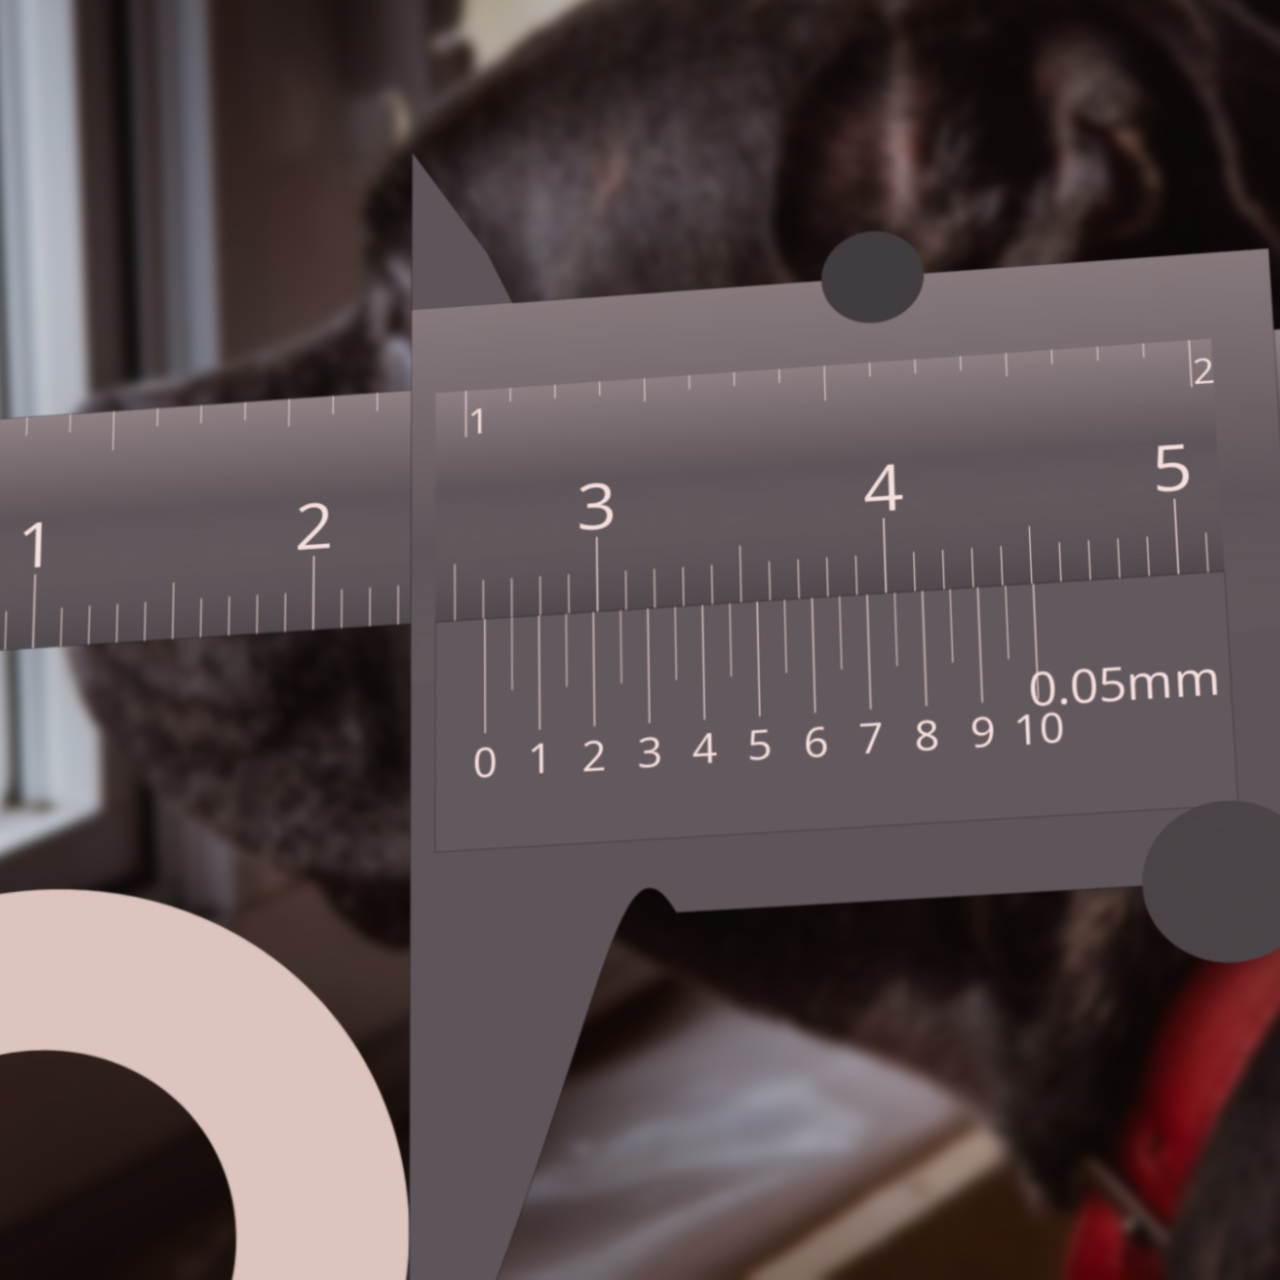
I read 26.05 mm
